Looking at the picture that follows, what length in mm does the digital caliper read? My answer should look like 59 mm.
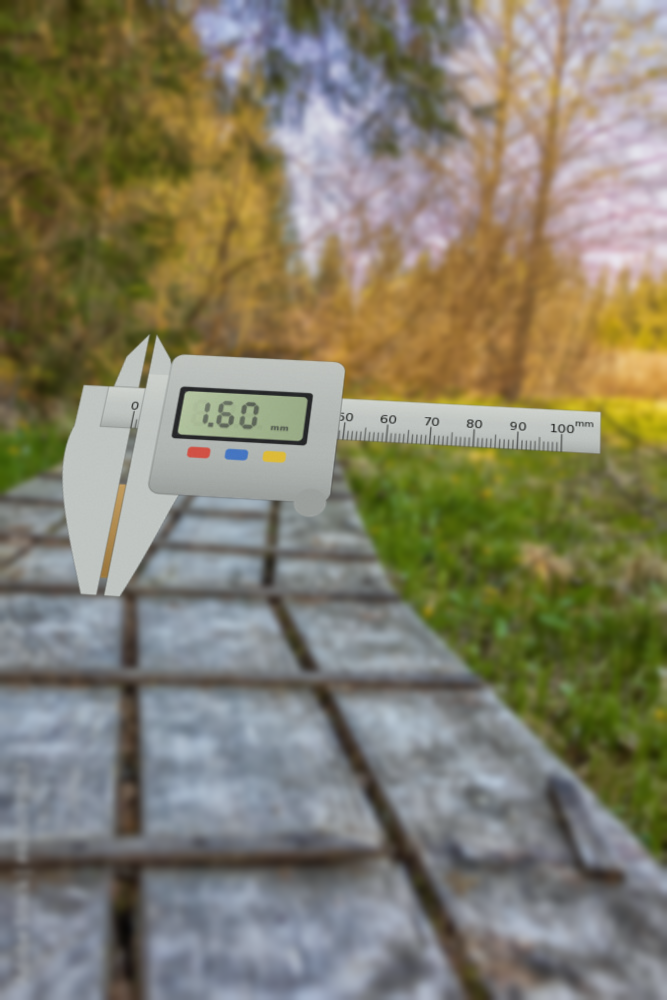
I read 1.60 mm
